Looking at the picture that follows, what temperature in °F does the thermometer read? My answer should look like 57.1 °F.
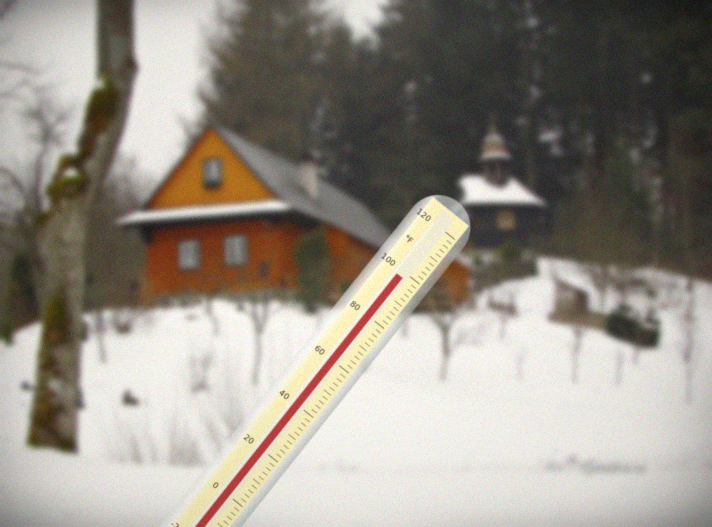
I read 98 °F
